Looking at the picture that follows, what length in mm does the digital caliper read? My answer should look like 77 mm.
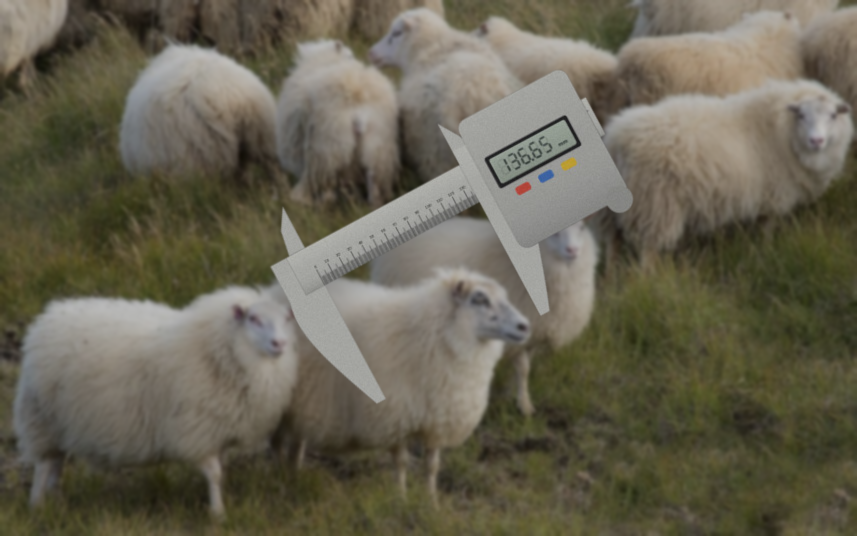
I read 136.65 mm
